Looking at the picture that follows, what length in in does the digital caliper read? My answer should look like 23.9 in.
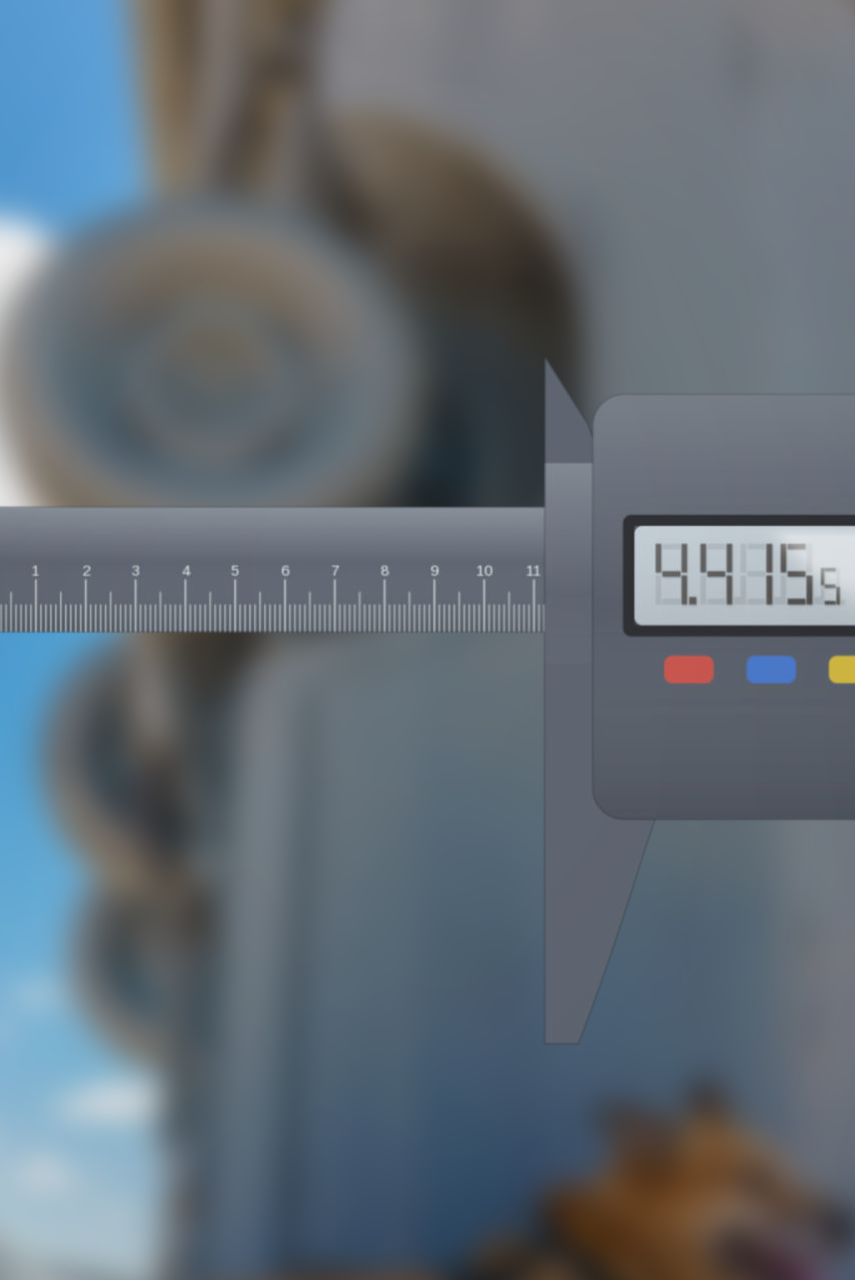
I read 4.4155 in
